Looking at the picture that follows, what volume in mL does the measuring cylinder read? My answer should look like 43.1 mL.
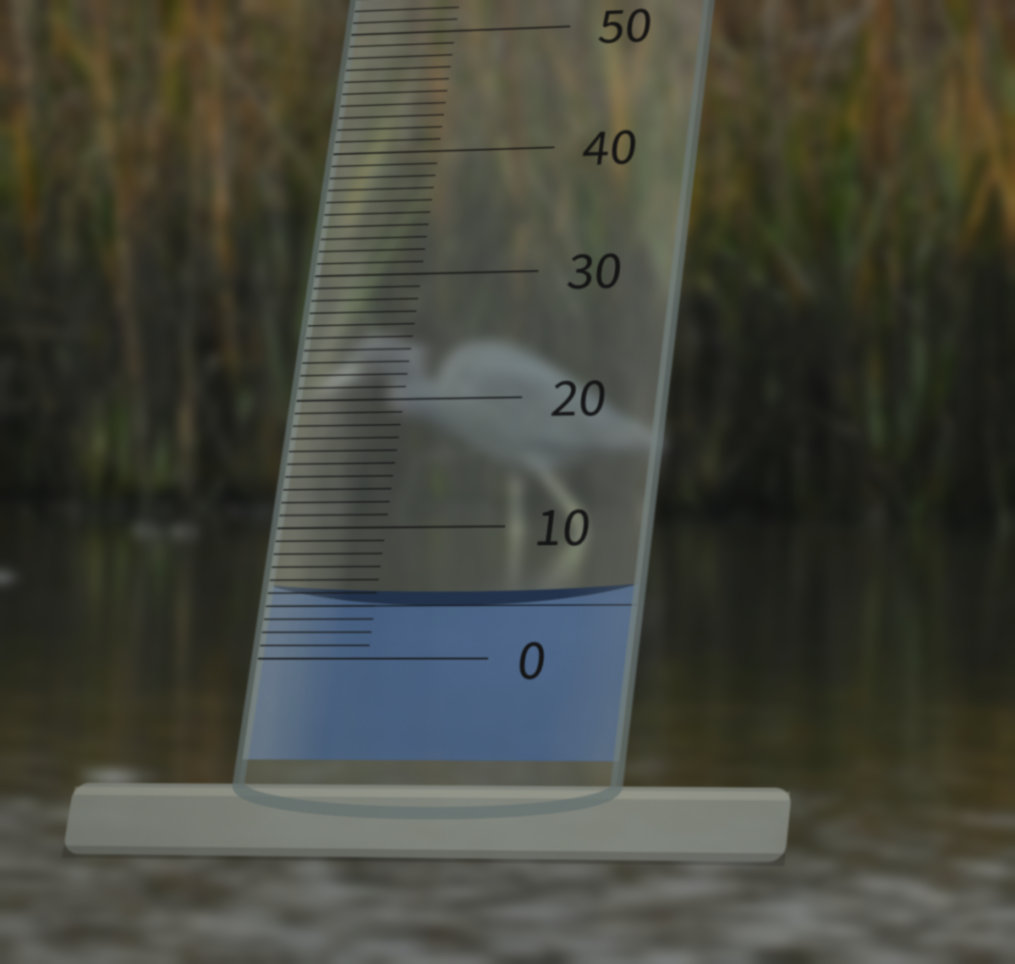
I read 4 mL
